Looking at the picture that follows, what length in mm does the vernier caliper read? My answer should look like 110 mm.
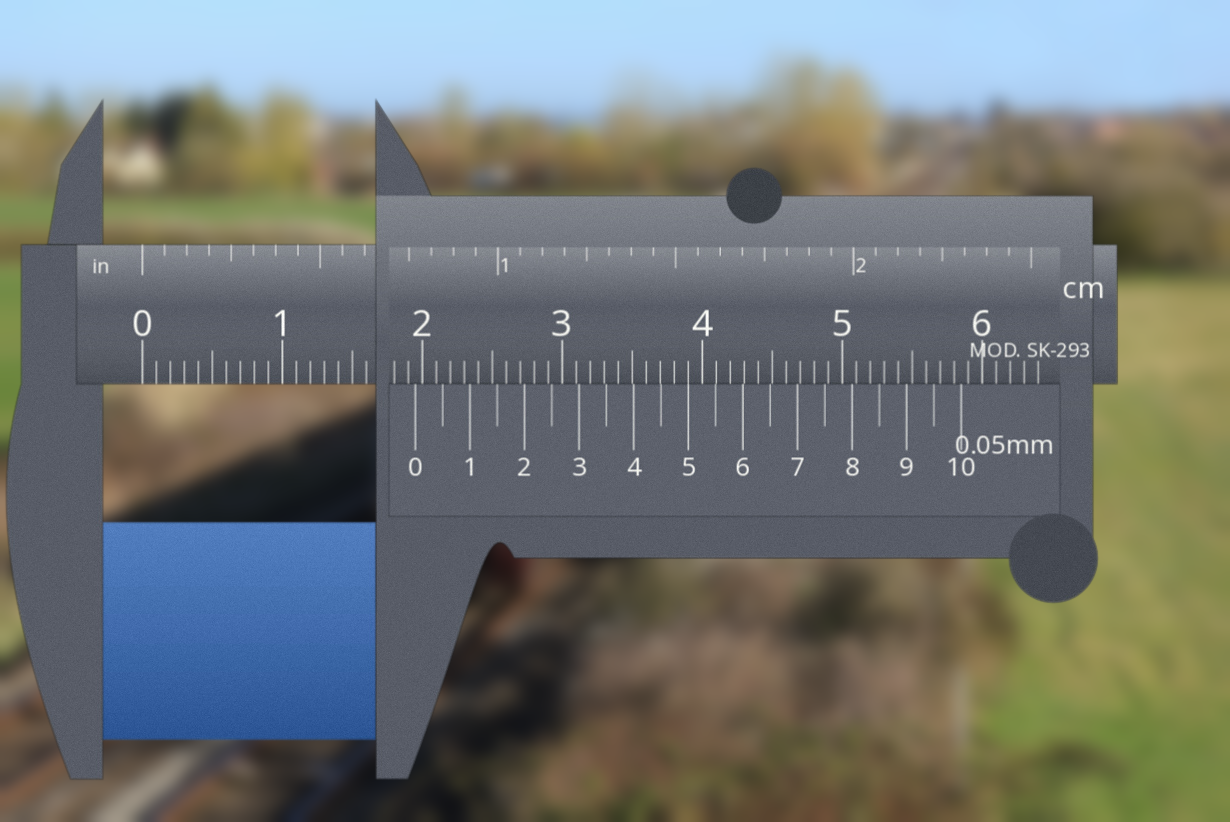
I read 19.5 mm
